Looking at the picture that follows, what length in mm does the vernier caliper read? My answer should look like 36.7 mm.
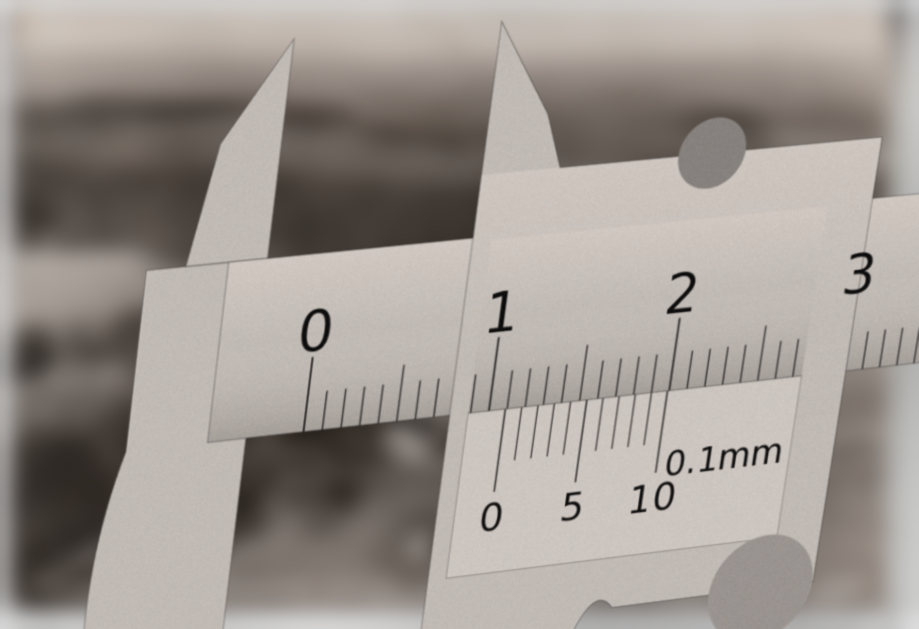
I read 10.9 mm
